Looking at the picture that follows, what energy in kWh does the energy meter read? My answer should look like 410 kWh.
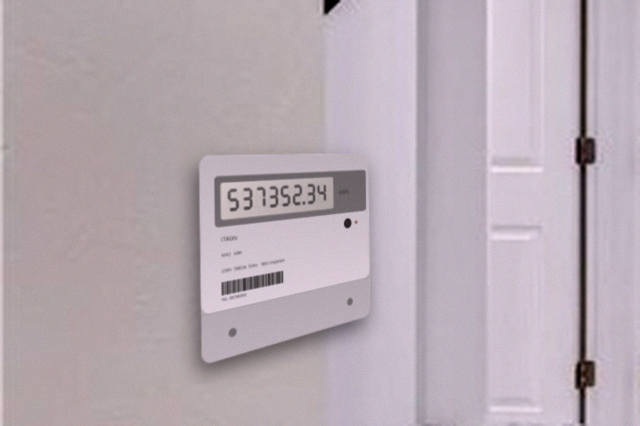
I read 537352.34 kWh
